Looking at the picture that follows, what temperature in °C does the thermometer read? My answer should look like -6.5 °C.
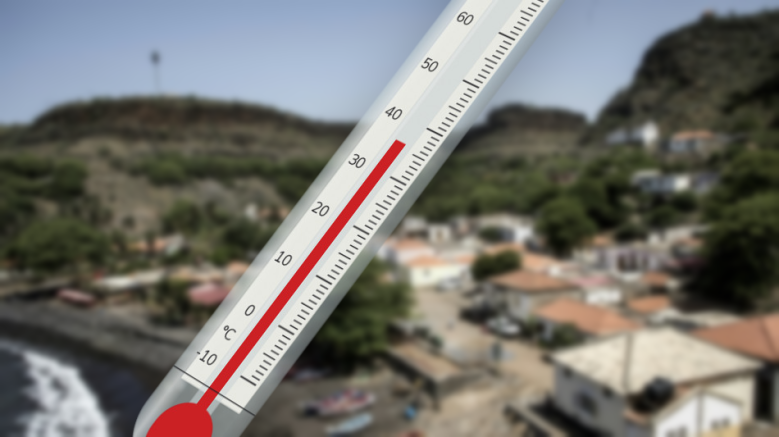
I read 36 °C
